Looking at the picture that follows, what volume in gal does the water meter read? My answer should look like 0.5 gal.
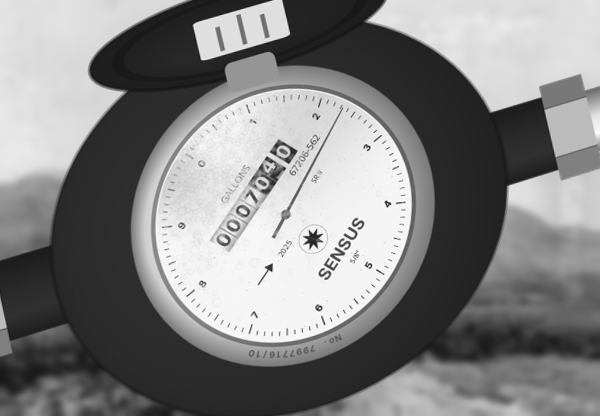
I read 7042.3 gal
